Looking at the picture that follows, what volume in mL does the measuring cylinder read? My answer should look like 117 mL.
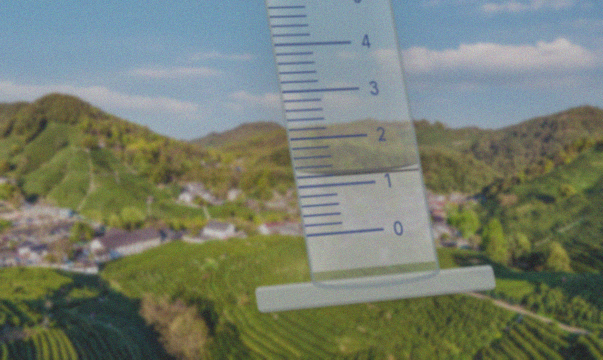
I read 1.2 mL
